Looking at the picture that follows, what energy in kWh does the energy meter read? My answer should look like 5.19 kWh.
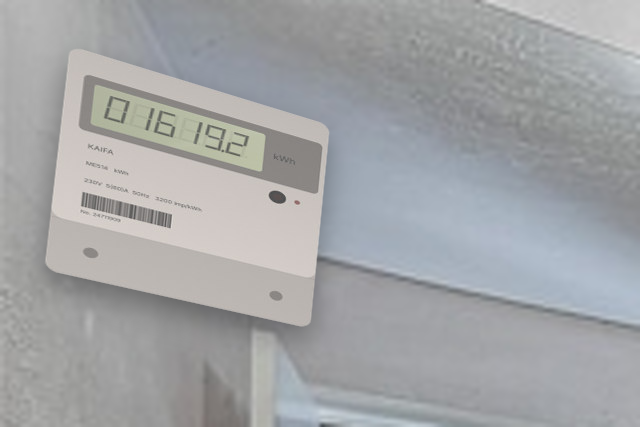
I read 1619.2 kWh
